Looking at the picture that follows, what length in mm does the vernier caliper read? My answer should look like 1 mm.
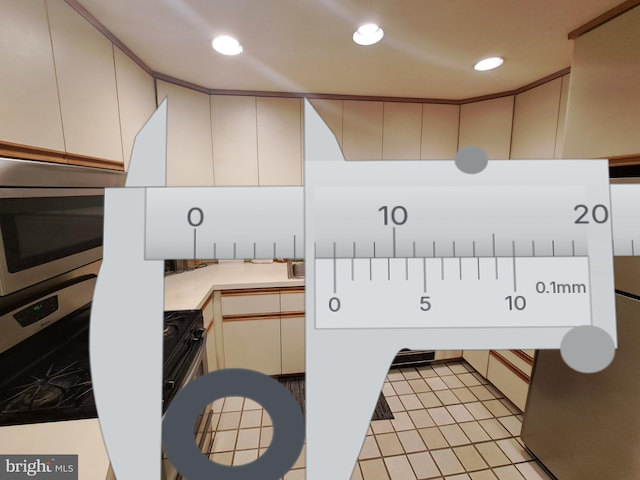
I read 7.0 mm
